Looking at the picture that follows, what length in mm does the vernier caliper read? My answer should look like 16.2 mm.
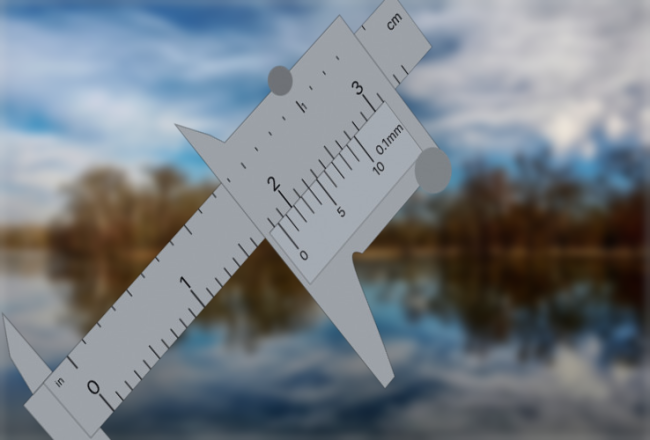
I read 18.4 mm
